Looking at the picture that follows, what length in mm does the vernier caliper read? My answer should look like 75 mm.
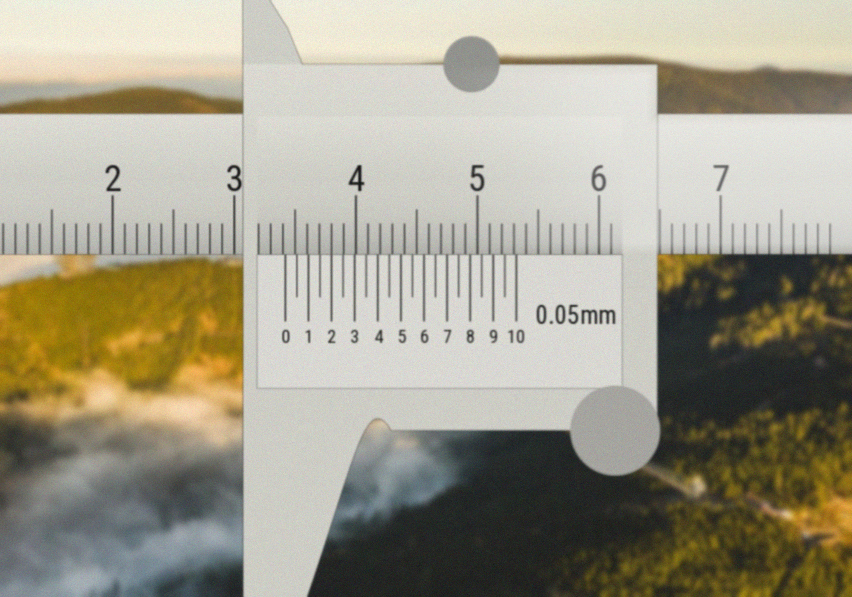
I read 34.2 mm
